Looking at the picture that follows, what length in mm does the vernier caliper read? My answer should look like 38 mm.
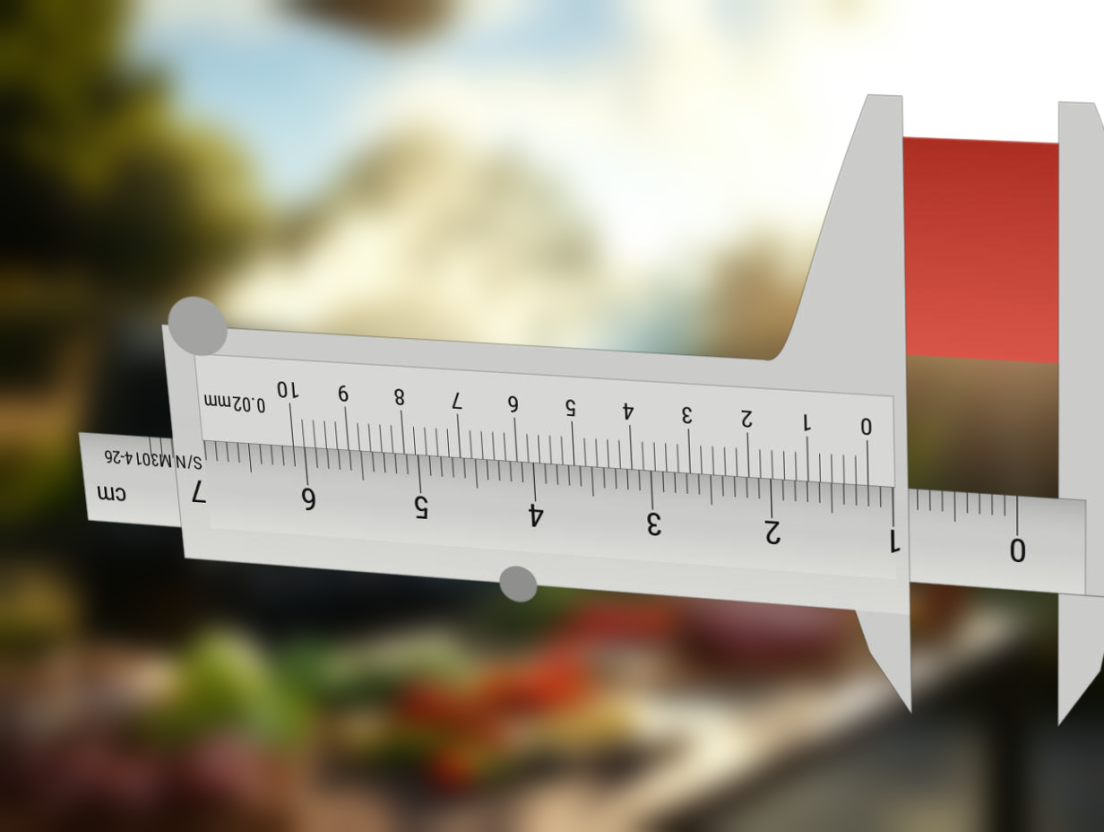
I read 12.0 mm
